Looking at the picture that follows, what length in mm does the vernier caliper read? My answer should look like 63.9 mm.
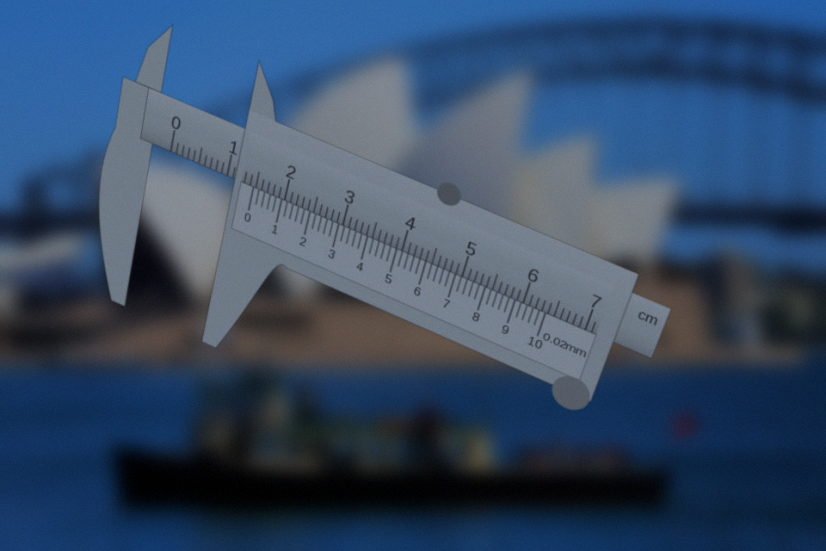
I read 14.6 mm
